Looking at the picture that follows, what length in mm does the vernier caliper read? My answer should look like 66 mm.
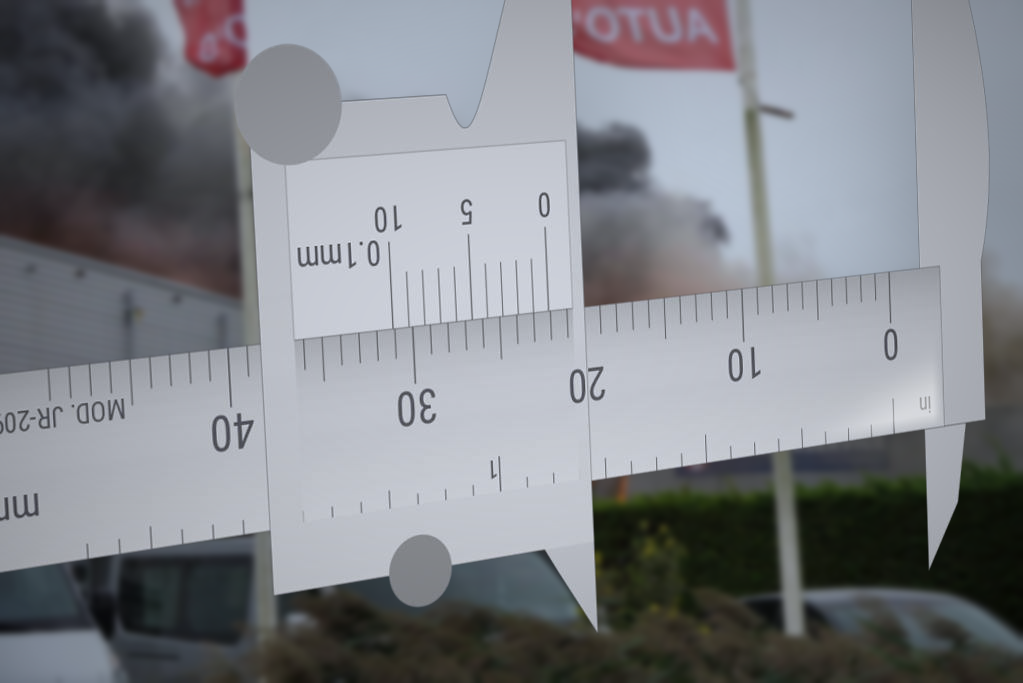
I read 22.1 mm
